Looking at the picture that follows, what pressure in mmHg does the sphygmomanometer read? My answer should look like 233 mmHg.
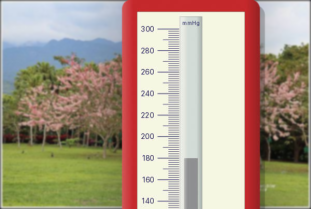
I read 180 mmHg
